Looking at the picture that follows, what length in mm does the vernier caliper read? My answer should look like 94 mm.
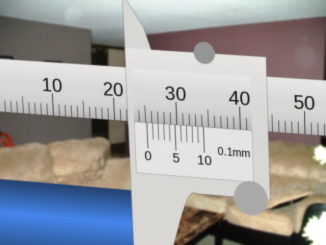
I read 25.2 mm
